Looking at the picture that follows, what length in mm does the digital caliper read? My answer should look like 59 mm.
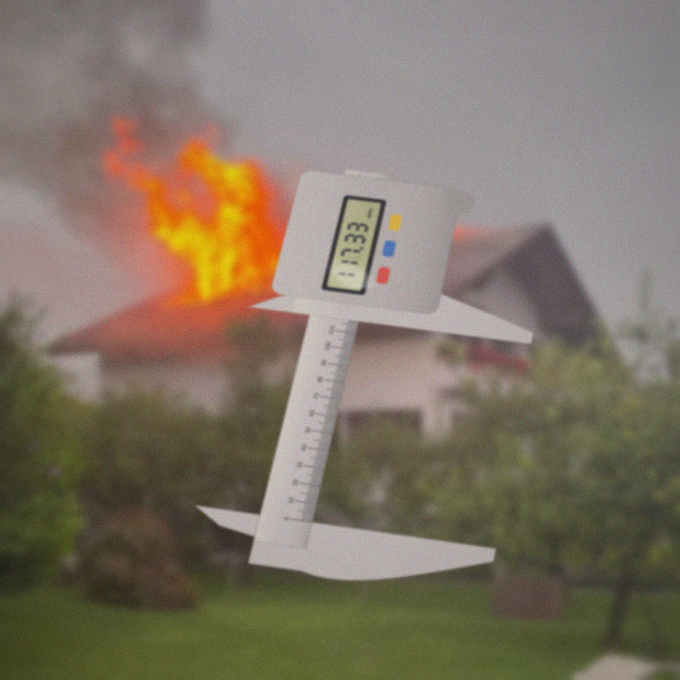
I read 117.33 mm
